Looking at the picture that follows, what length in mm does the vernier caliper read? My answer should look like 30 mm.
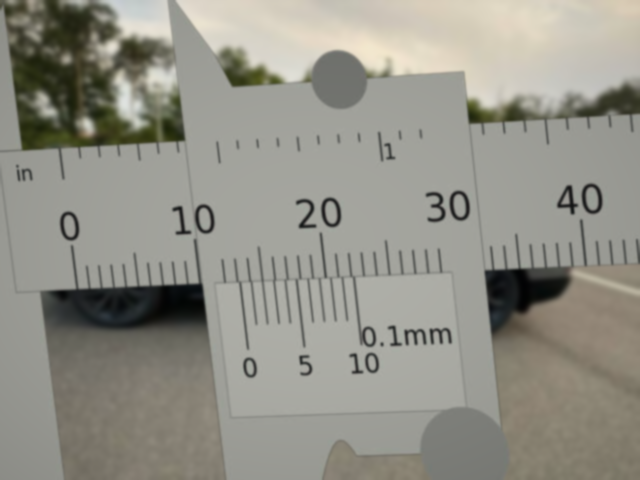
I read 13.2 mm
